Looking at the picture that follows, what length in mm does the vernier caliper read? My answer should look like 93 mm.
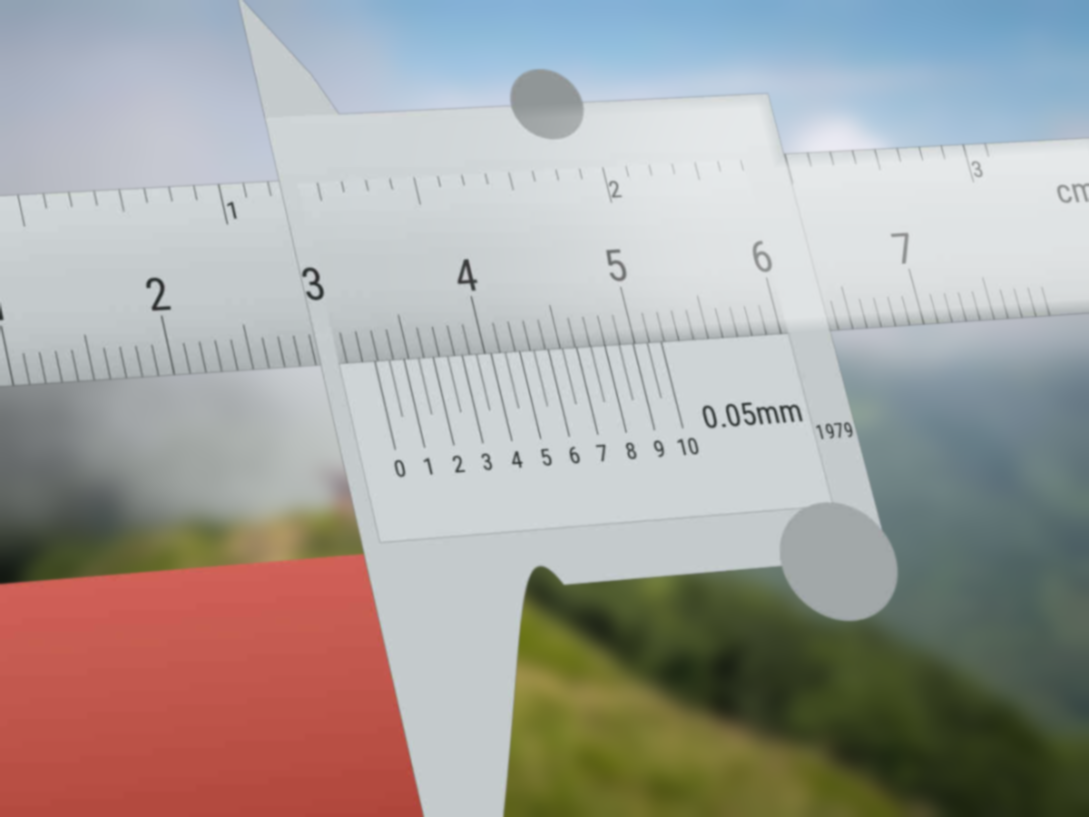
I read 32.8 mm
